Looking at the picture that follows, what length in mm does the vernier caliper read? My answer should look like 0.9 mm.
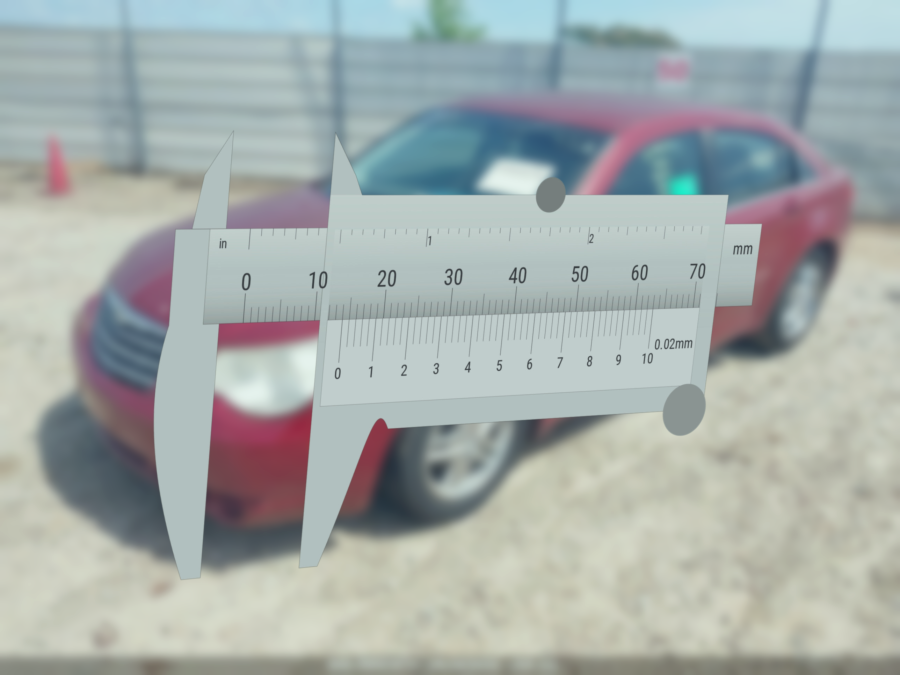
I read 14.0 mm
